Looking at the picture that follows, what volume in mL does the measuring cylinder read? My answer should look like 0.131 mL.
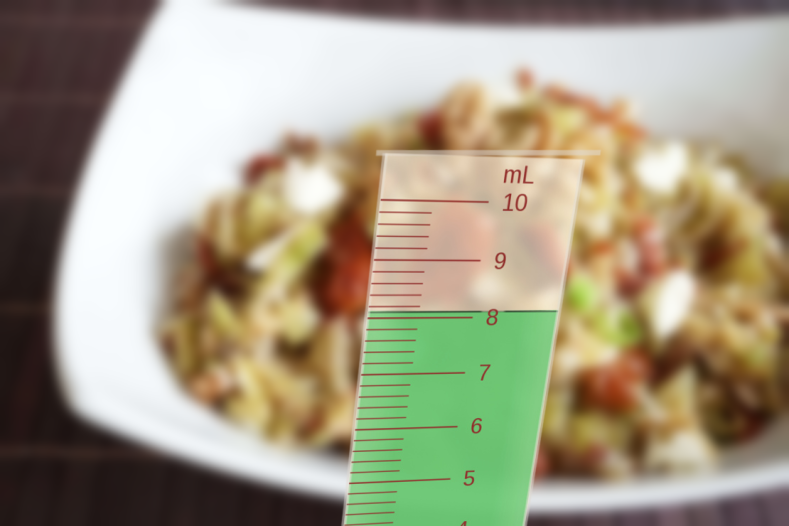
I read 8.1 mL
